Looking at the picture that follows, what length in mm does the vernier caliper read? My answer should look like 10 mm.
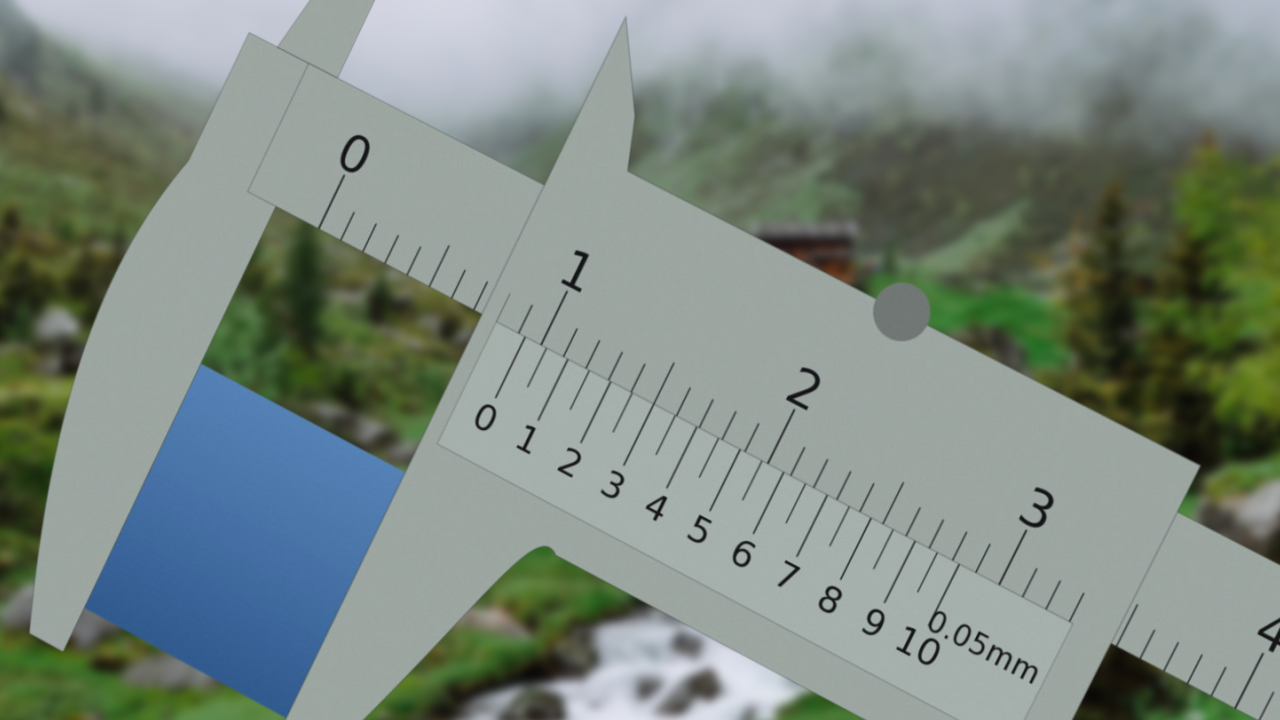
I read 9.30 mm
